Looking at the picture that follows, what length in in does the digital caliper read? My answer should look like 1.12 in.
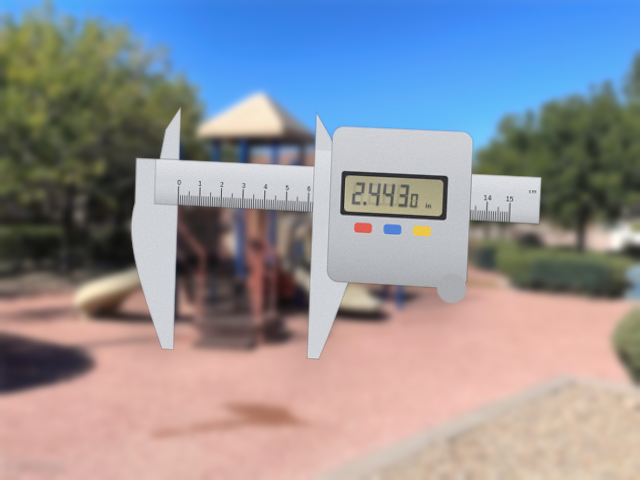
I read 2.4430 in
